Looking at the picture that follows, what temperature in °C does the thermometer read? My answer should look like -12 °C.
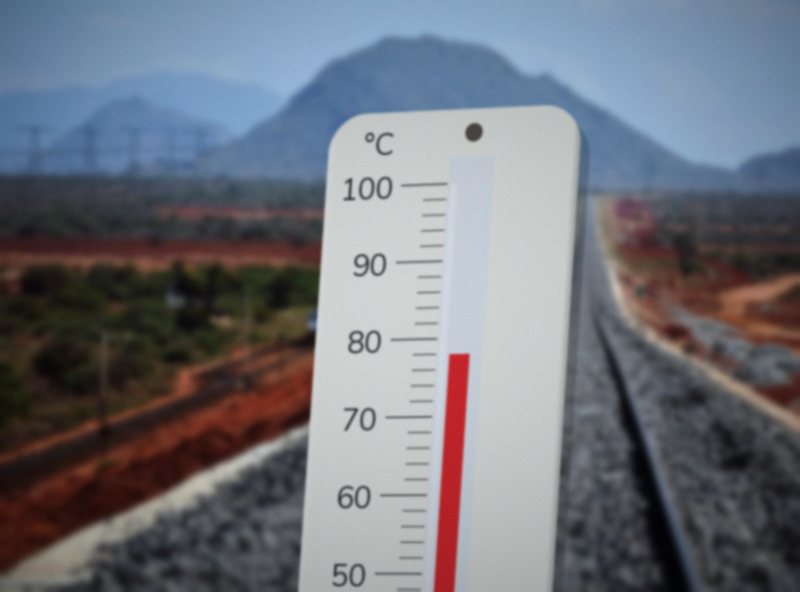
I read 78 °C
